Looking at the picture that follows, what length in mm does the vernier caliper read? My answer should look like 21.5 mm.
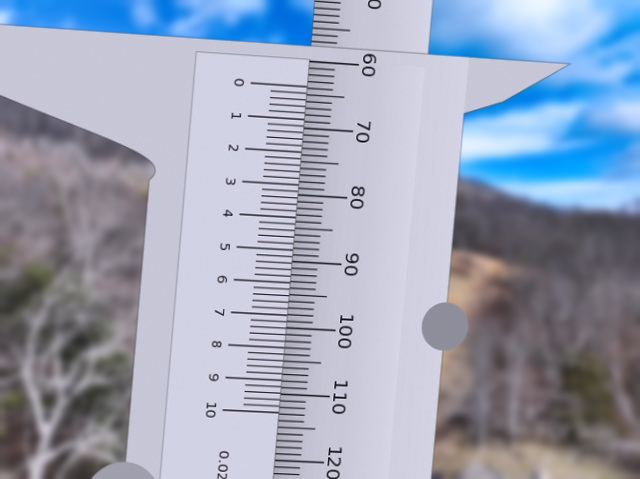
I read 63.8 mm
